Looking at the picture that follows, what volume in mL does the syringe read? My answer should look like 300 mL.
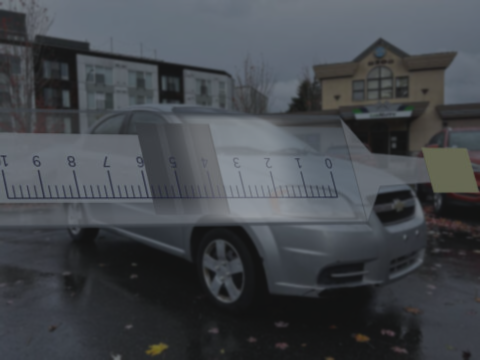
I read 3.6 mL
